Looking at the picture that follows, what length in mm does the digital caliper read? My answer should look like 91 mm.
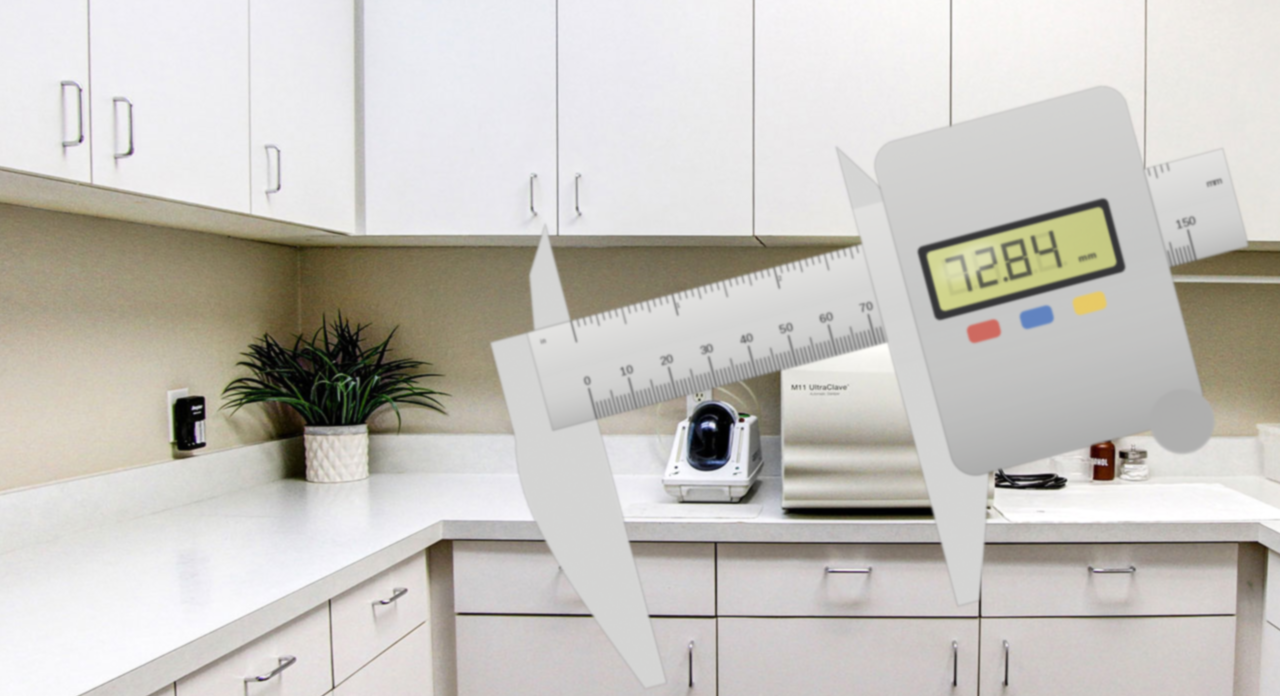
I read 72.84 mm
